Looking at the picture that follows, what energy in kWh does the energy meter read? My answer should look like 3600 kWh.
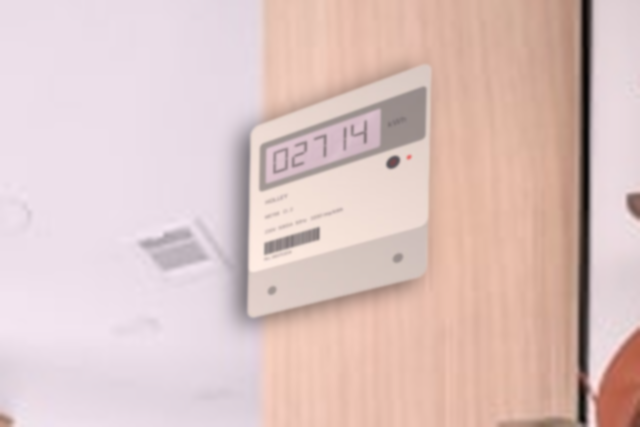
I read 2714 kWh
